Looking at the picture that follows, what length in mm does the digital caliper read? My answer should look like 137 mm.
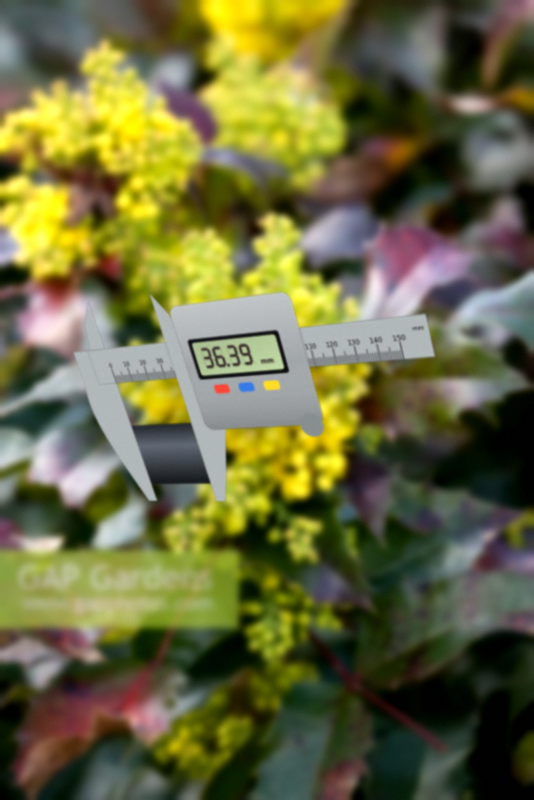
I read 36.39 mm
